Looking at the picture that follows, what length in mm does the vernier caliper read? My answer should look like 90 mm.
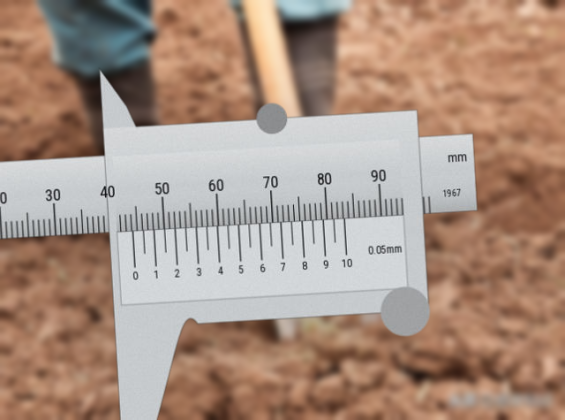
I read 44.2 mm
